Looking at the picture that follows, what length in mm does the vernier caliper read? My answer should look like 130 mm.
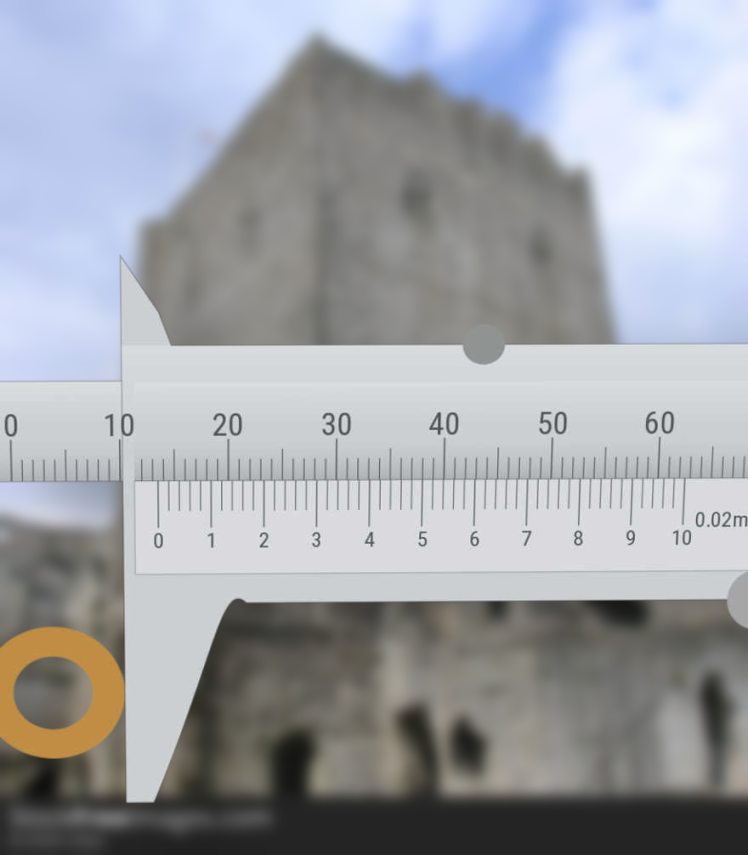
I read 13.5 mm
